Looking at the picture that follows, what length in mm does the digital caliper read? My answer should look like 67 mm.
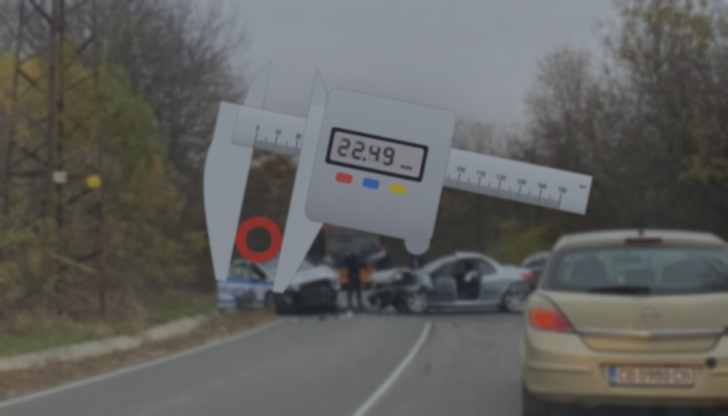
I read 22.49 mm
